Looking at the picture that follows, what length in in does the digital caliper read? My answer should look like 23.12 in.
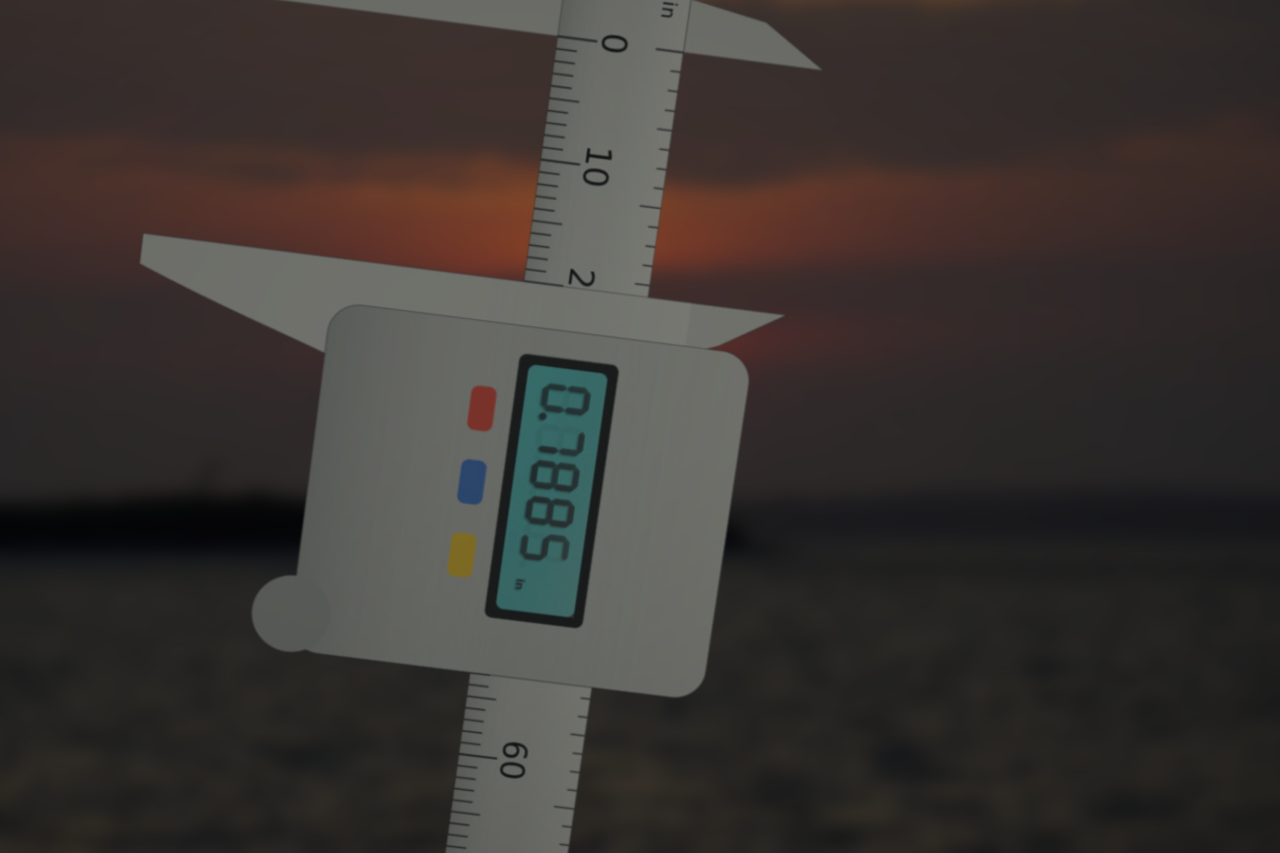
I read 0.7885 in
